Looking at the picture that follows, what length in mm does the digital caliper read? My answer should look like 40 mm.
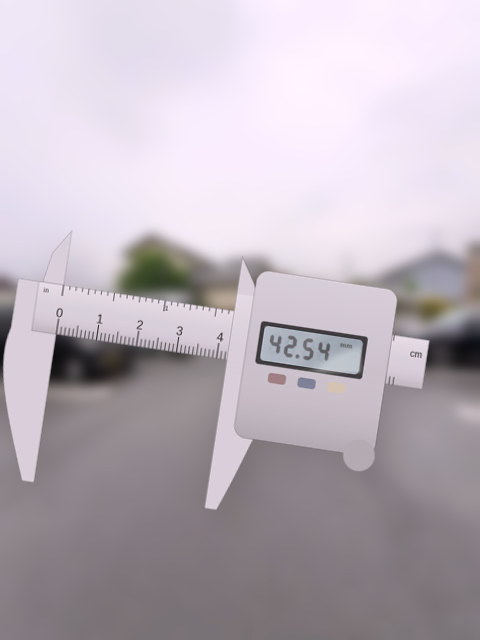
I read 42.54 mm
